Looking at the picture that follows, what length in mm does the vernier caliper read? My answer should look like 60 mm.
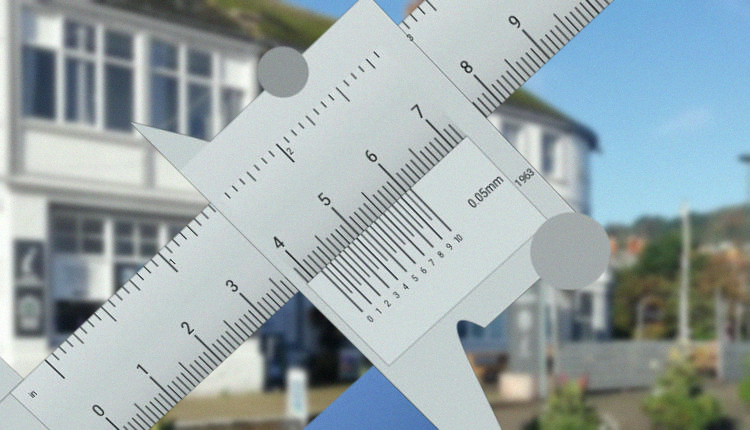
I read 41.8 mm
